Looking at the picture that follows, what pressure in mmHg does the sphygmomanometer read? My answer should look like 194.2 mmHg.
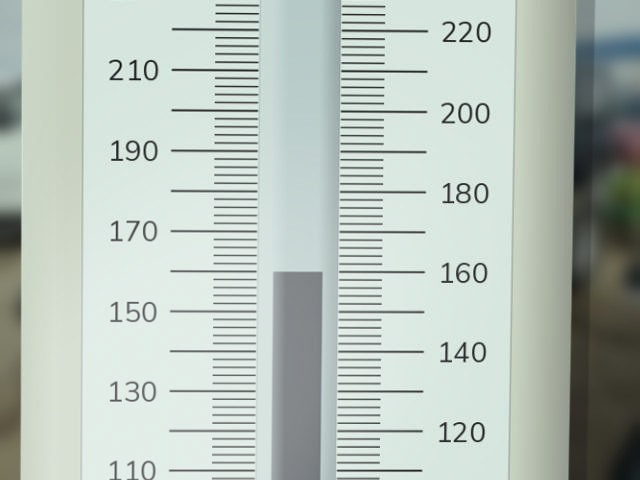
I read 160 mmHg
